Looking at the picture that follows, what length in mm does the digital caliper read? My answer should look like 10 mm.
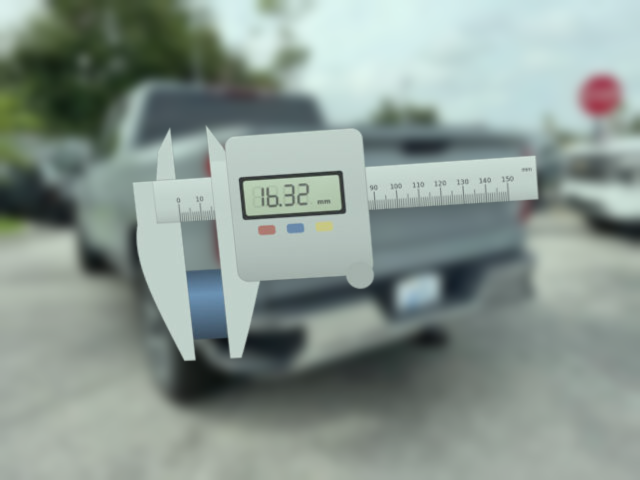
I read 16.32 mm
